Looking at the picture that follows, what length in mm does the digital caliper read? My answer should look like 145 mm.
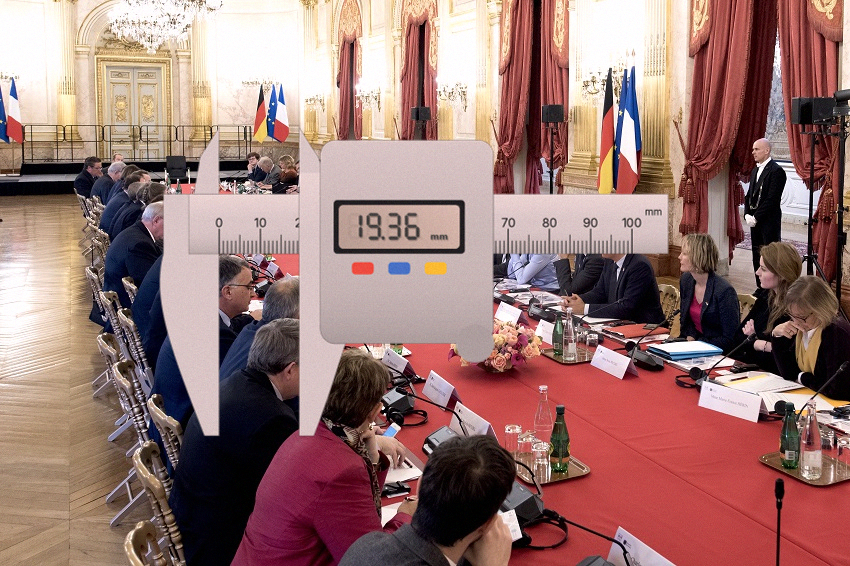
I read 19.36 mm
